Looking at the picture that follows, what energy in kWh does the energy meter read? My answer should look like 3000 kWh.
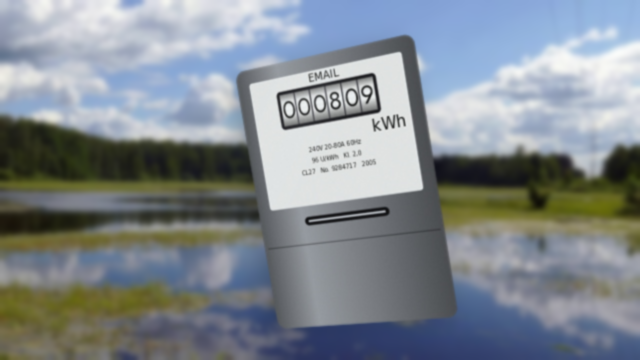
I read 809 kWh
